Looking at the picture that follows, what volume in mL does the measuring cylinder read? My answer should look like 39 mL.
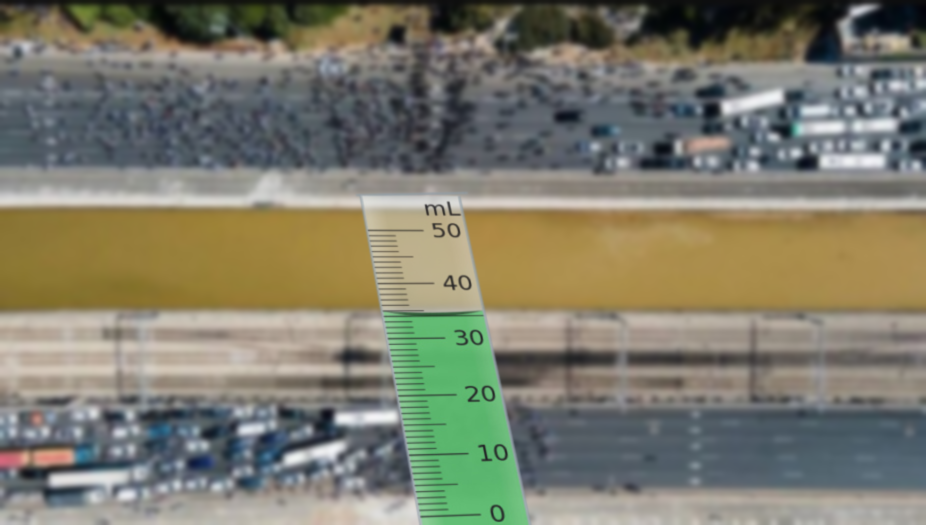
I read 34 mL
